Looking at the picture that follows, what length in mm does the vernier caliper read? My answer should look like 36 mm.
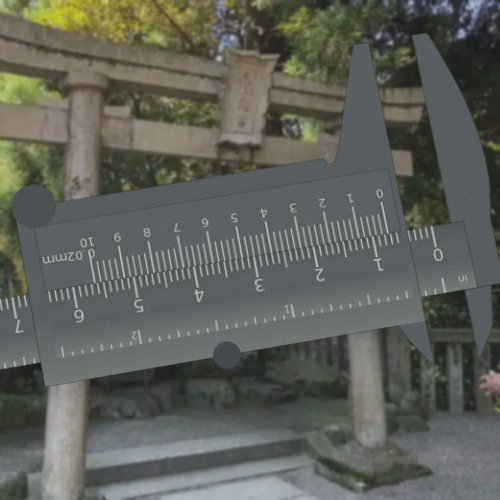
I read 7.4 mm
